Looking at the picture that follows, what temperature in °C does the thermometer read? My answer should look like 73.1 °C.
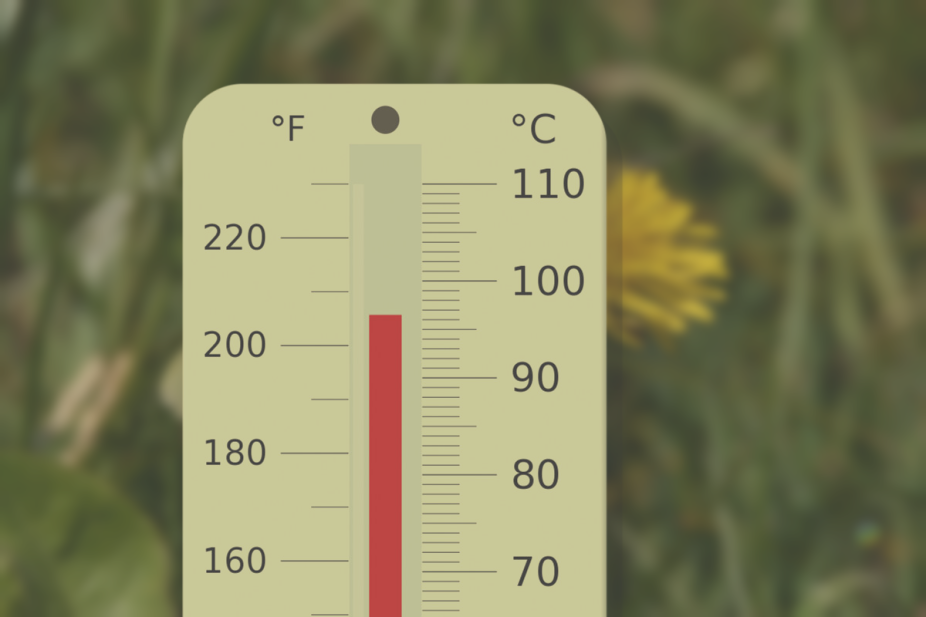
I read 96.5 °C
